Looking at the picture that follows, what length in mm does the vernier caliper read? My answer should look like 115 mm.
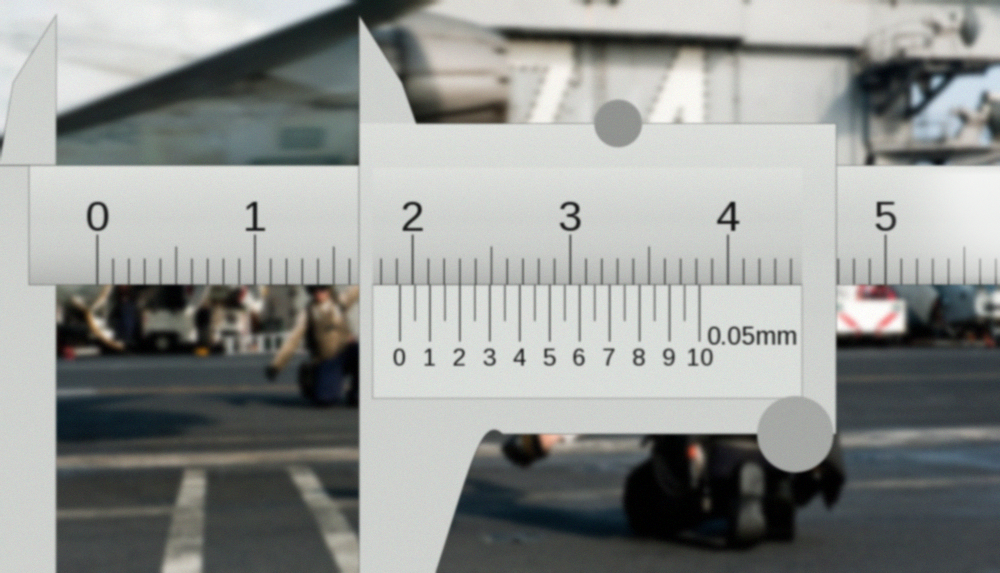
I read 19.2 mm
